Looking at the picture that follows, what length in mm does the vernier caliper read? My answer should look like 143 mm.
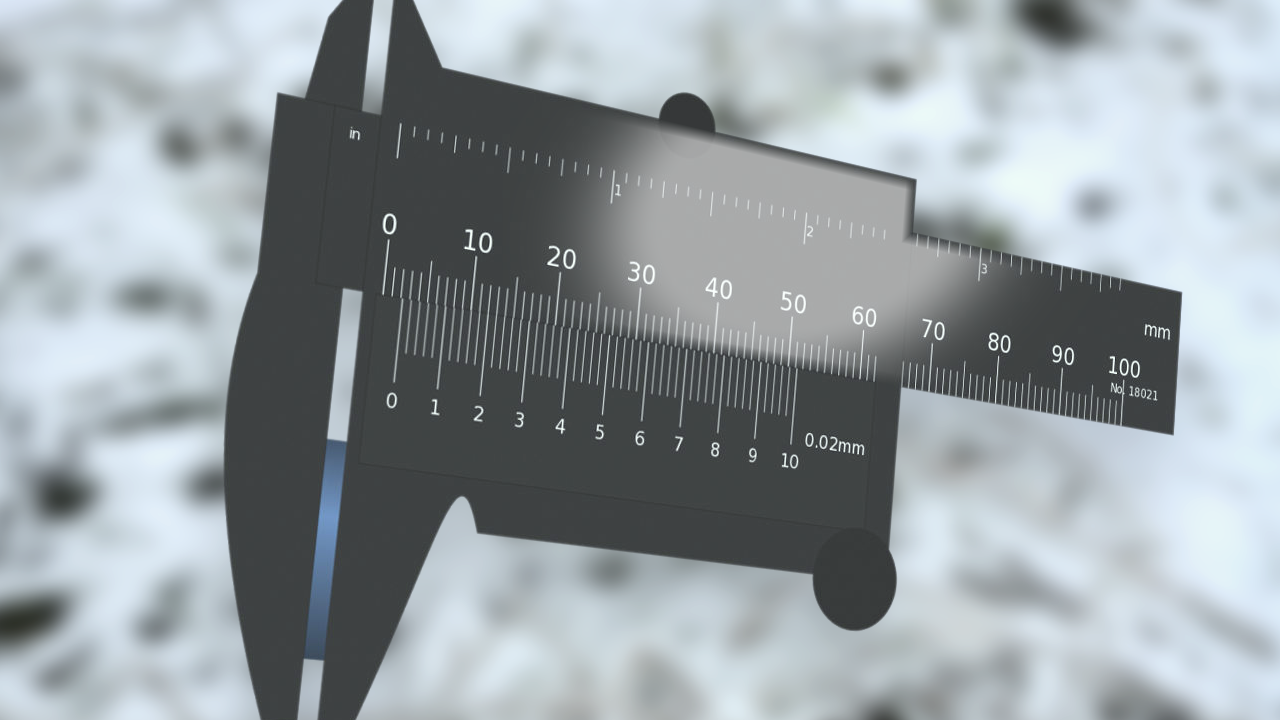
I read 2.2 mm
